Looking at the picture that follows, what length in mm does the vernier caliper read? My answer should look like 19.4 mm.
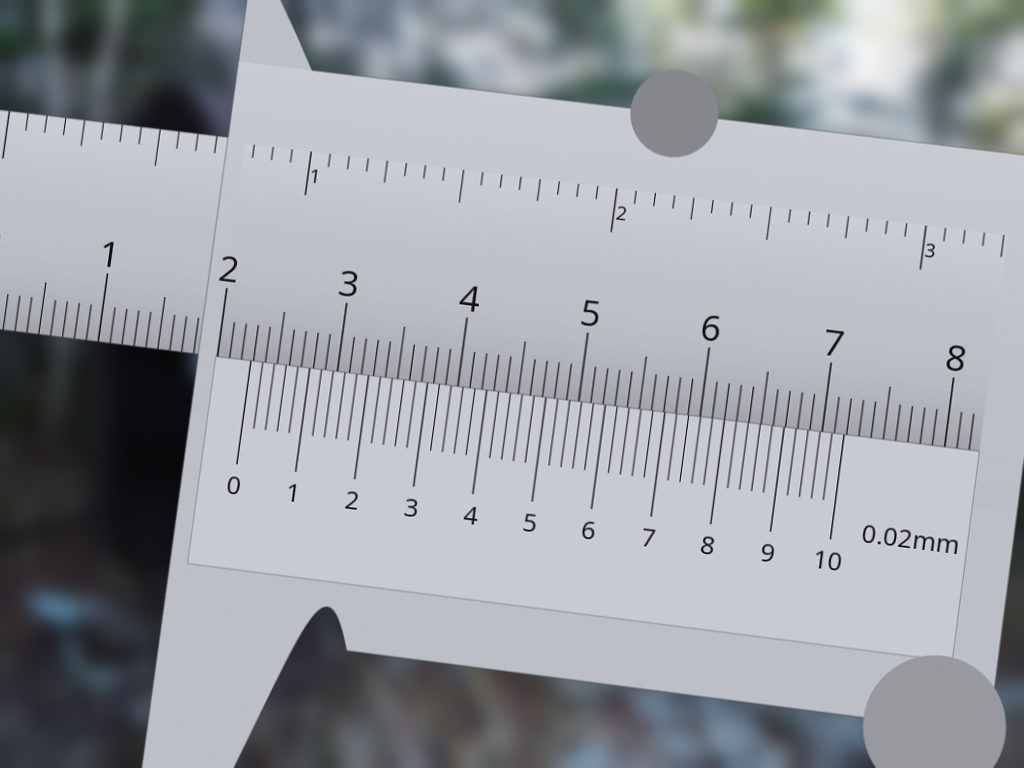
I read 22.8 mm
